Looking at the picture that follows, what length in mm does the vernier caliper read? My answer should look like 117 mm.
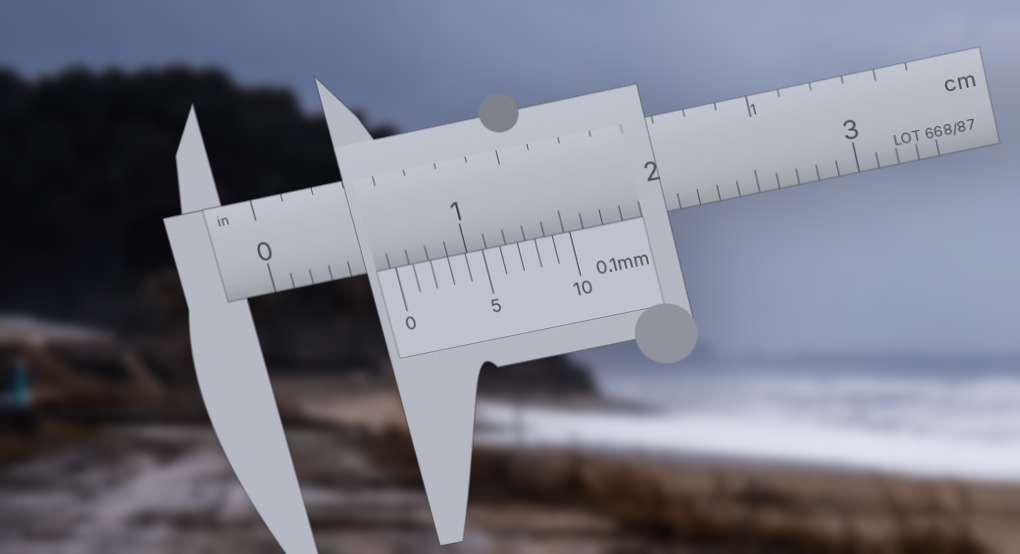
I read 6.3 mm
